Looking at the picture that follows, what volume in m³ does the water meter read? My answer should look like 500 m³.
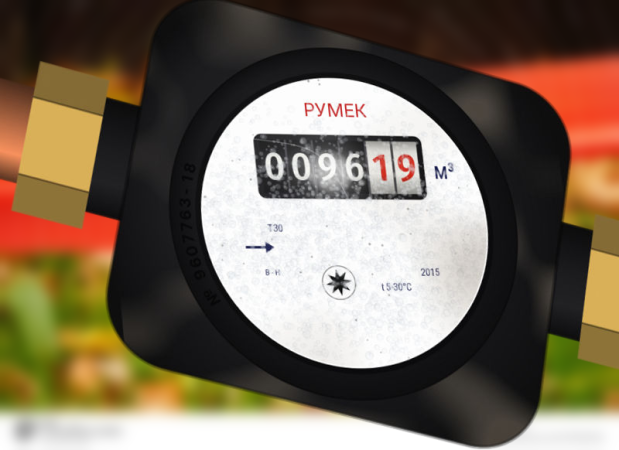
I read 96.19 m³
